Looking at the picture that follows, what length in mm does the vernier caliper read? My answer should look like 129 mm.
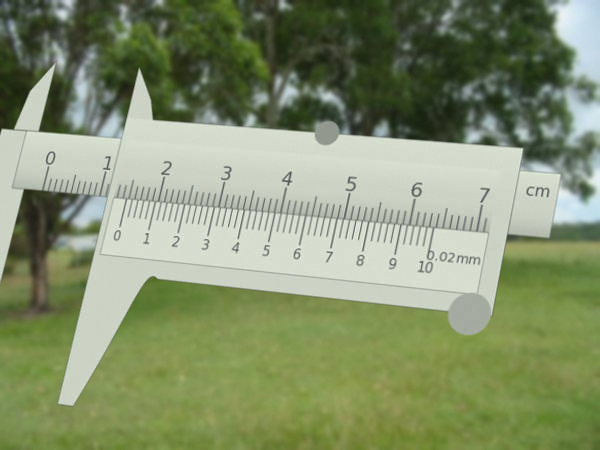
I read 14.6 mm
